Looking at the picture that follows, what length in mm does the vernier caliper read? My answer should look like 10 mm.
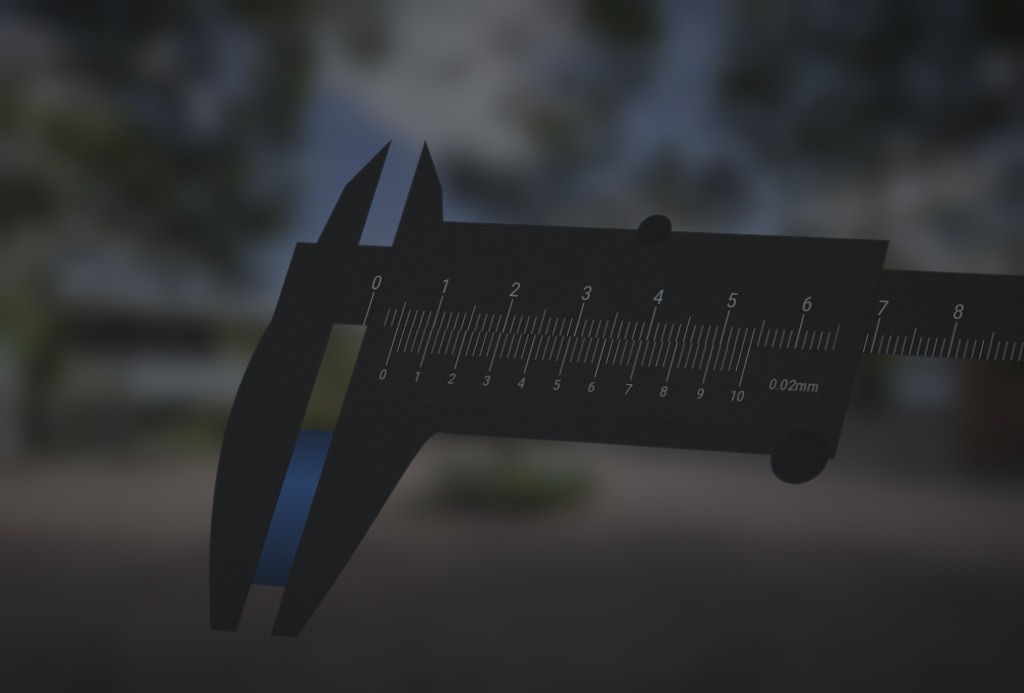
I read 5.0 mm
